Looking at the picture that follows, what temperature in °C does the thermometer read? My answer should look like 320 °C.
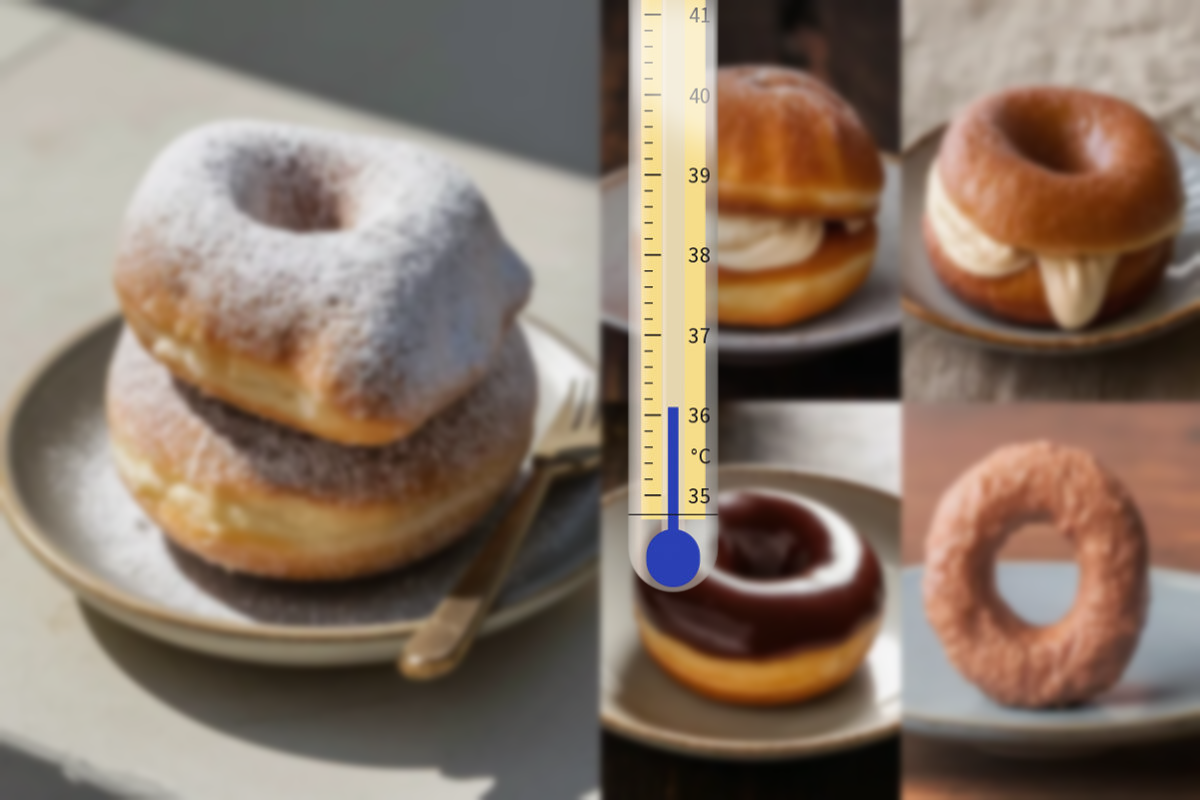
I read 36.1 °C
